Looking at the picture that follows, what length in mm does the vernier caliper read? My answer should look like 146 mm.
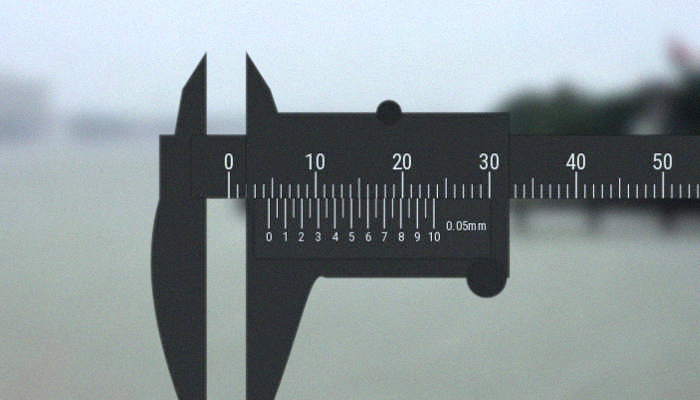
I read 4.6 mm
